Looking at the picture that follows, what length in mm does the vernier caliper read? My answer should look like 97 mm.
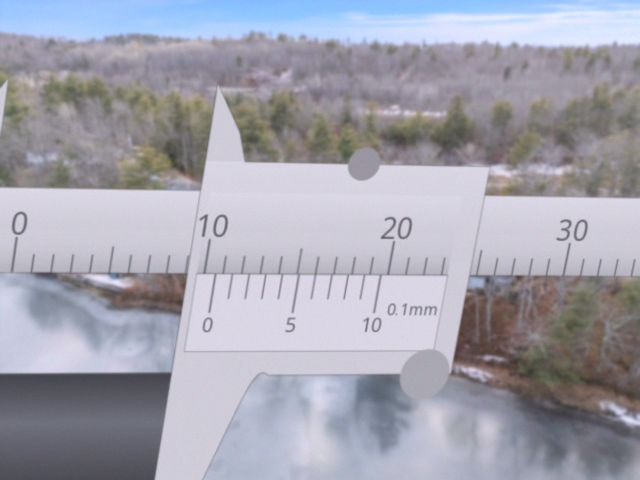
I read 10.6 mm
